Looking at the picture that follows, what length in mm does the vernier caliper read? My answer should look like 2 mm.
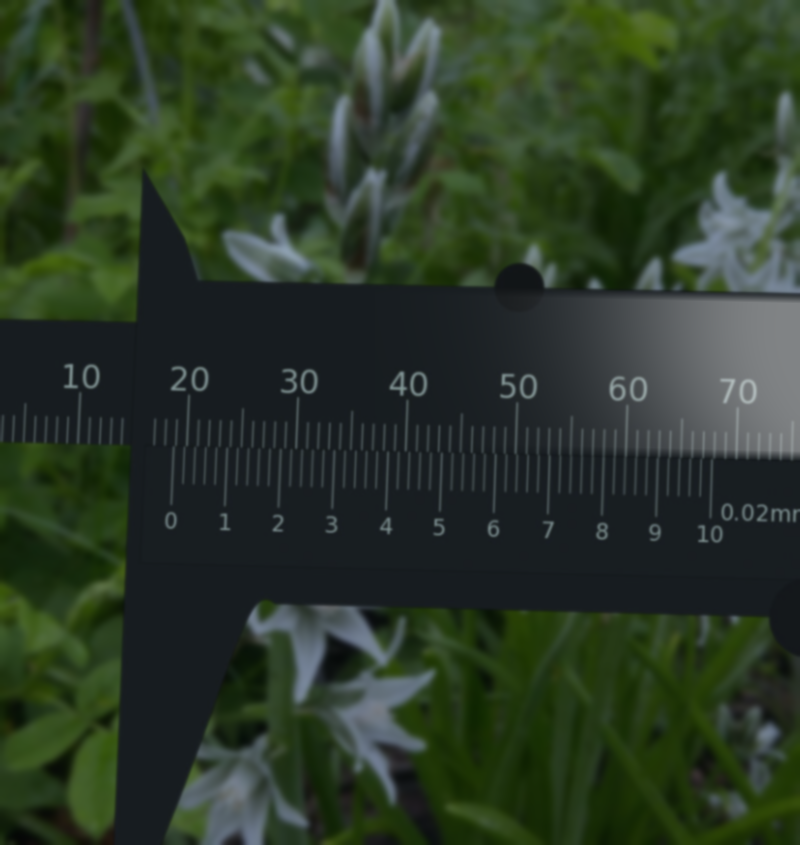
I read 18.8 mm
